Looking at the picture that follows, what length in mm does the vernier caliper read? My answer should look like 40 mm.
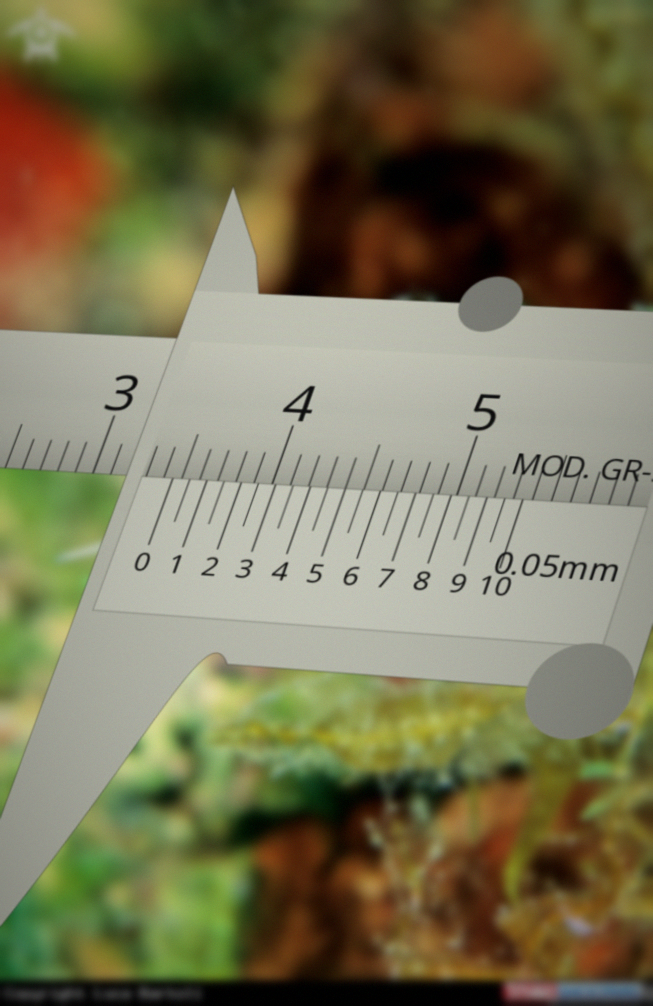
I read 34.5 mm
